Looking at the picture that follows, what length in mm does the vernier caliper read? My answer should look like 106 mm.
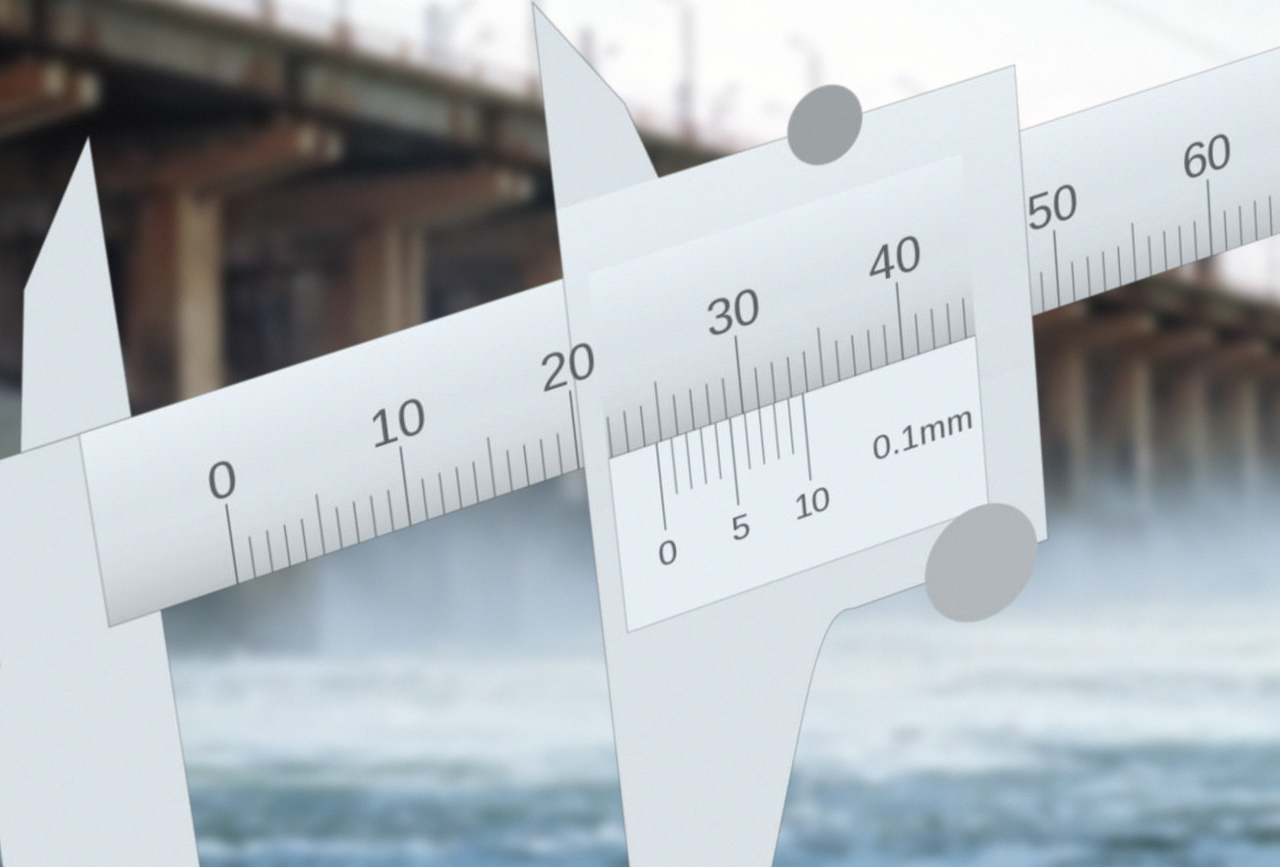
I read 24.7 mm
